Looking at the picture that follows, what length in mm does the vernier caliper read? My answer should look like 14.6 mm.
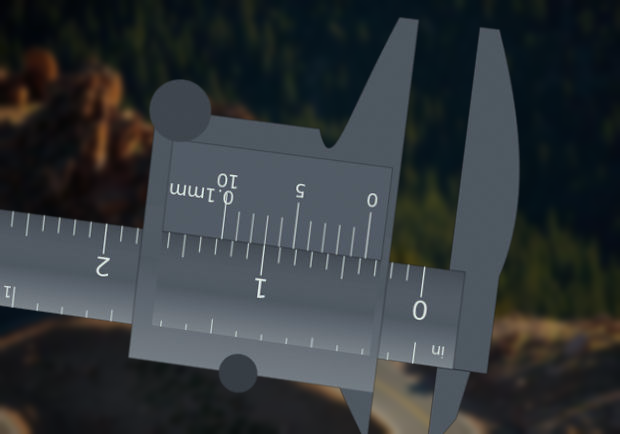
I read 3.7 mm
